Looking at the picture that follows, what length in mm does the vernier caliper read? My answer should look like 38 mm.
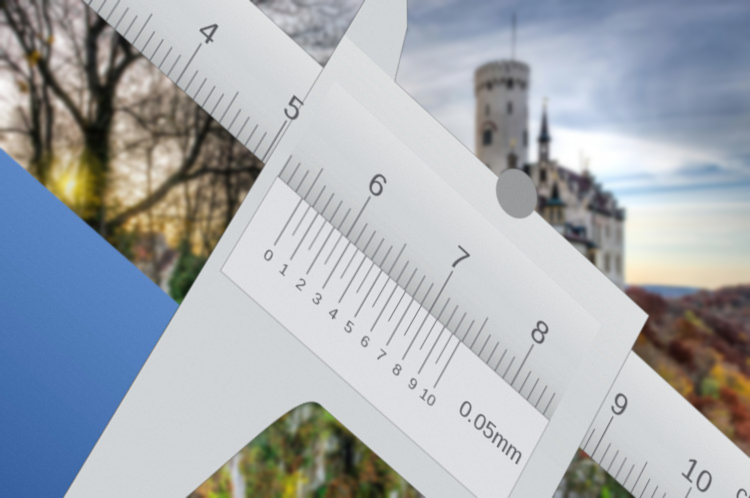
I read 54.8 mm
